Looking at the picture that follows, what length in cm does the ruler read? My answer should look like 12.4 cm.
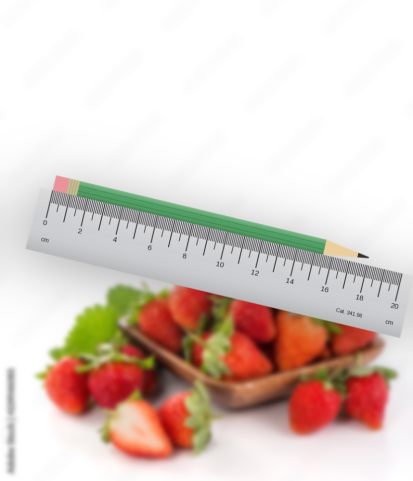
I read 18 cm
